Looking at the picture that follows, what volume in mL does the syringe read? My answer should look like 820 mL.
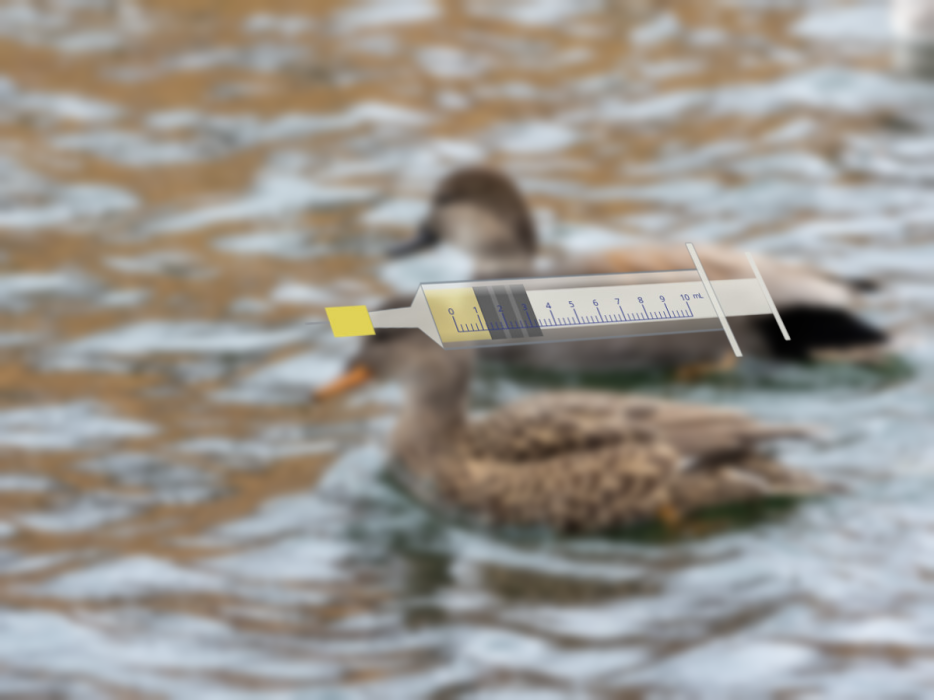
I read 1.2 mL
